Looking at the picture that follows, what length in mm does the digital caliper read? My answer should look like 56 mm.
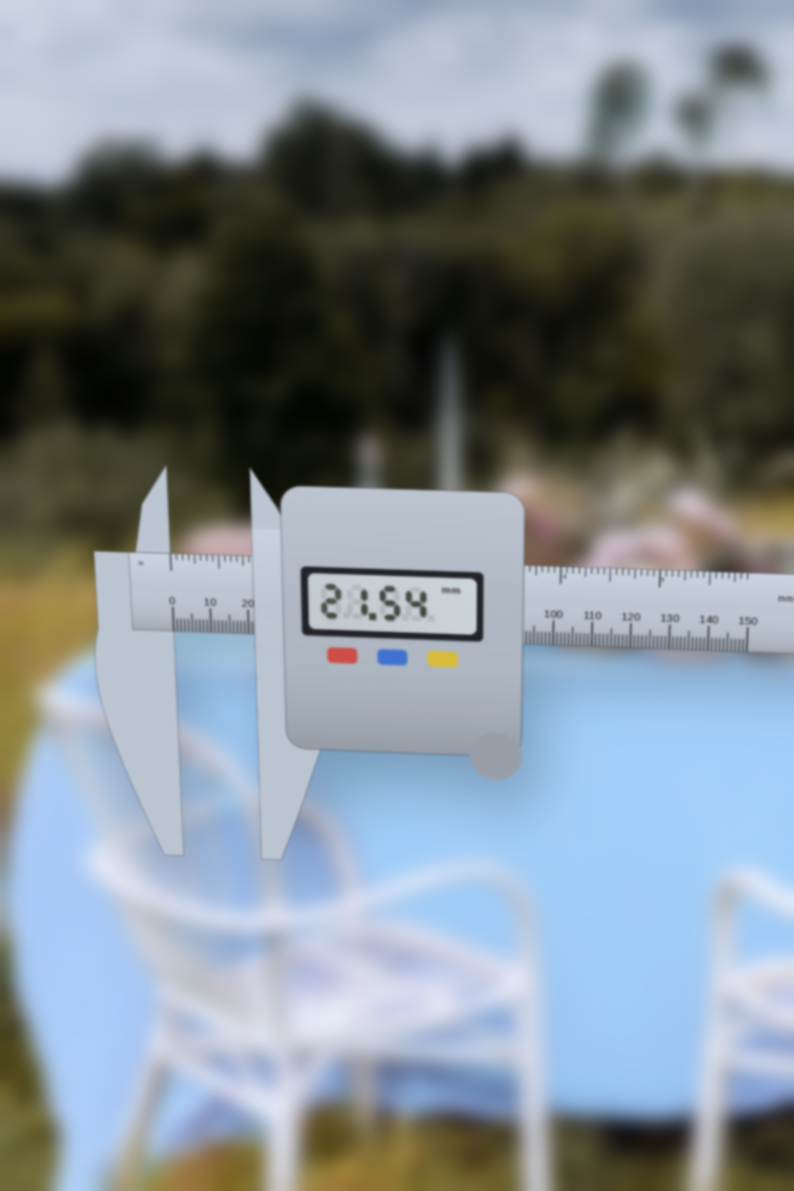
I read 21.54 mm
